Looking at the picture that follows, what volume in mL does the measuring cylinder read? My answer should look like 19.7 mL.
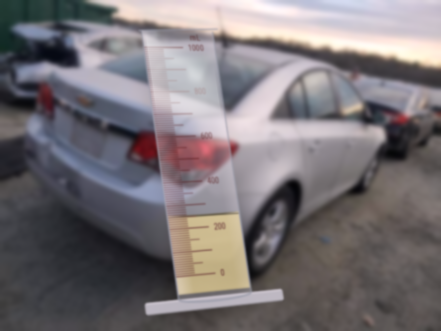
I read 250 mL
